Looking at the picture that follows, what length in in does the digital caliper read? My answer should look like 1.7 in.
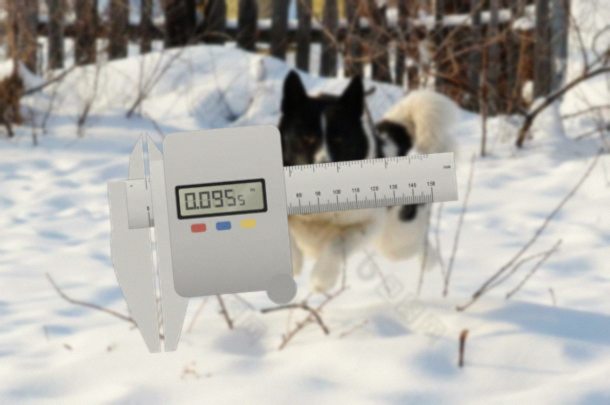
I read 0.0955 in
